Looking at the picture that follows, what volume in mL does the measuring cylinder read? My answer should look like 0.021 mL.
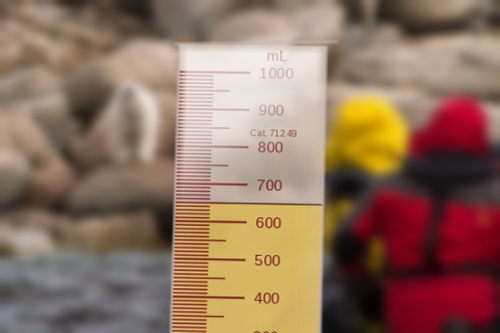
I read 650 mL
